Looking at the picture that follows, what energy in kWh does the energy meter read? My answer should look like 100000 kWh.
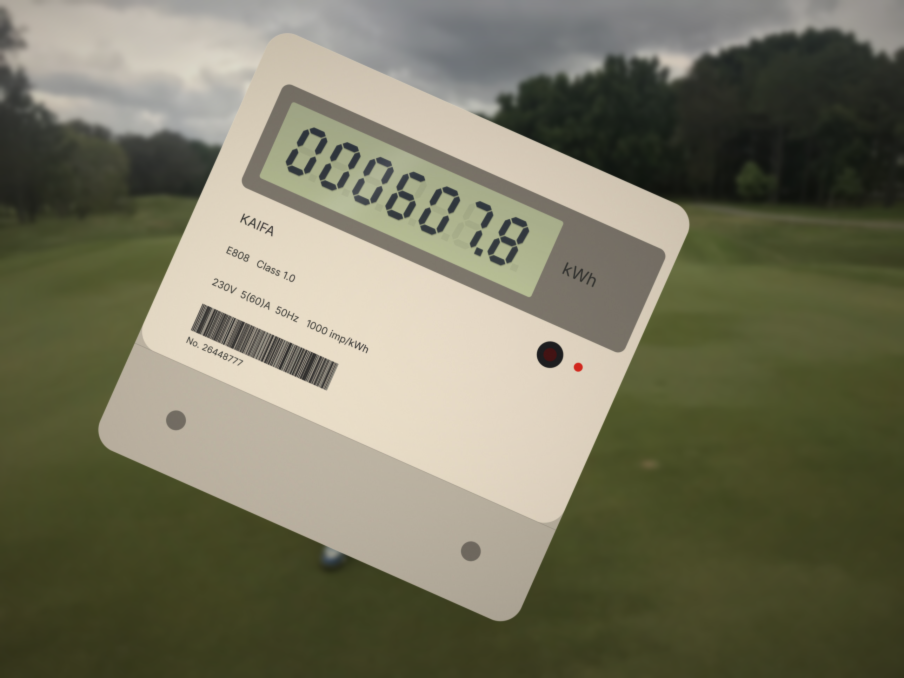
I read 607.8 kWh
